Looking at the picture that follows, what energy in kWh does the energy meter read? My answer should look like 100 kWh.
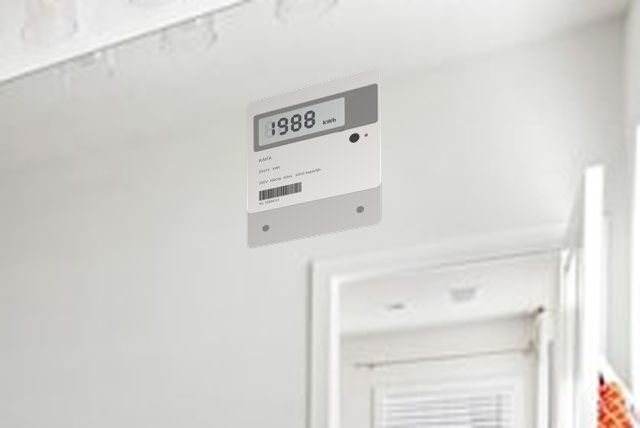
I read 1988 kWh
